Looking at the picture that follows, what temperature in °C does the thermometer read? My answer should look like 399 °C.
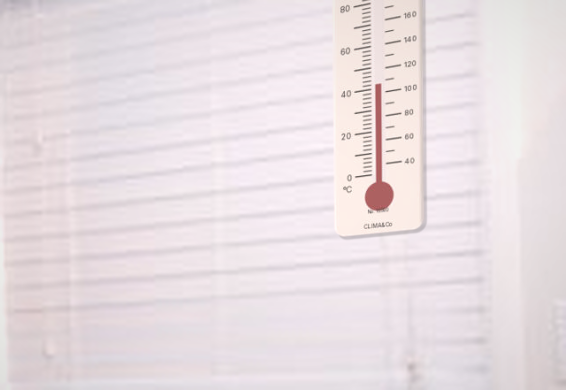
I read 42 °C
